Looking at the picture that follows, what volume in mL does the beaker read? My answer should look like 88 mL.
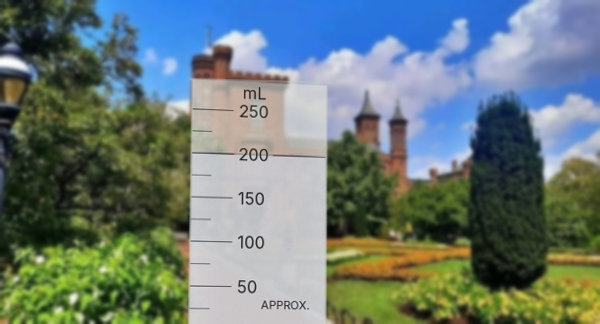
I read 200 mL
